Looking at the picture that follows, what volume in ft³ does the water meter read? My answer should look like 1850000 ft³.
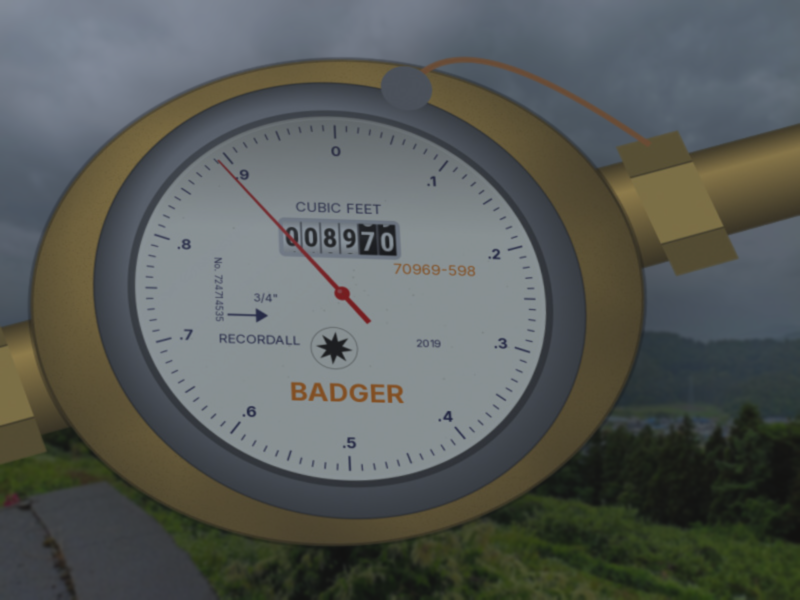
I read 8969.89 ft³
